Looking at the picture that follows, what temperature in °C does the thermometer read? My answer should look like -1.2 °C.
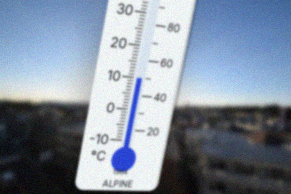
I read 10 °C
